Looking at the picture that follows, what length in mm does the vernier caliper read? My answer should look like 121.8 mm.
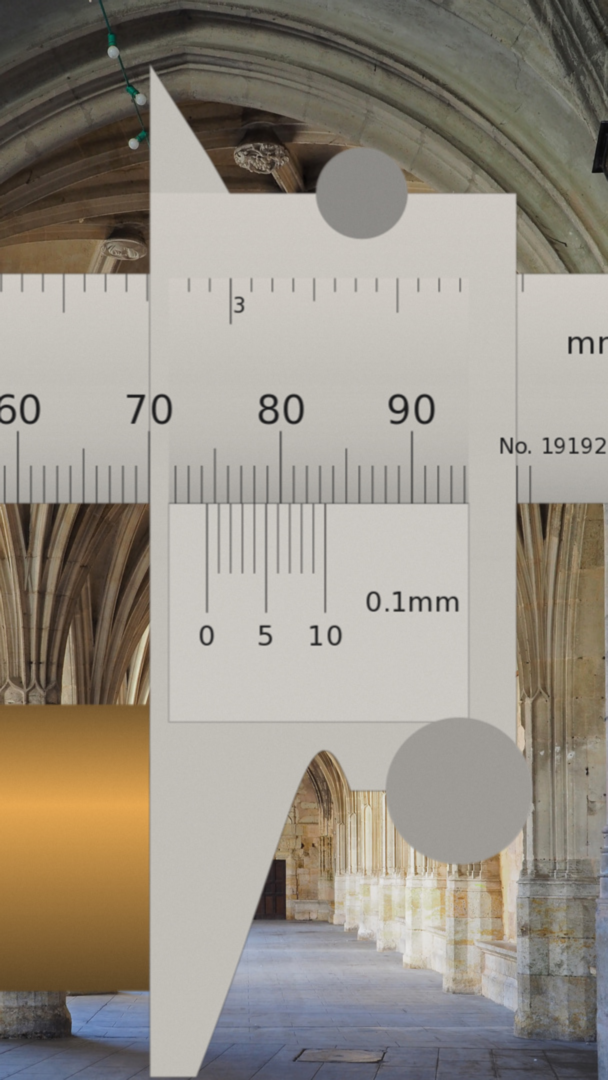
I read 74.4 mm
